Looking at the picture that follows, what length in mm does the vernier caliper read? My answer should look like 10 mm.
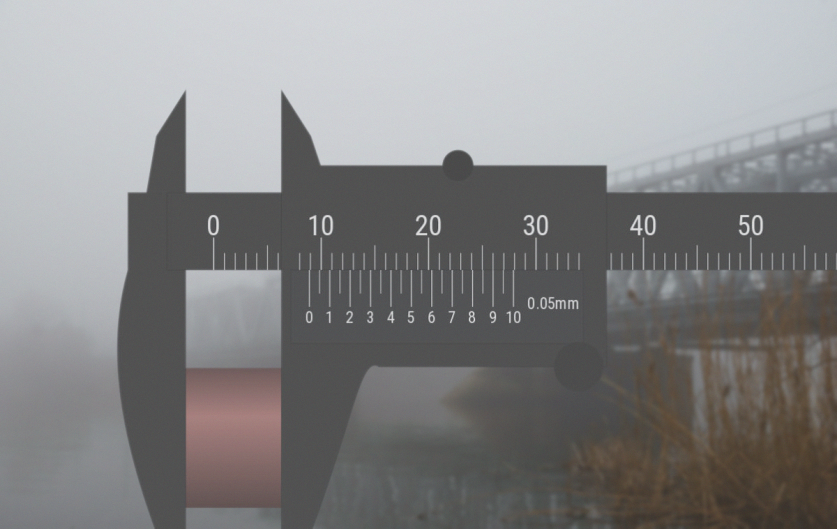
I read 8.9 mm
